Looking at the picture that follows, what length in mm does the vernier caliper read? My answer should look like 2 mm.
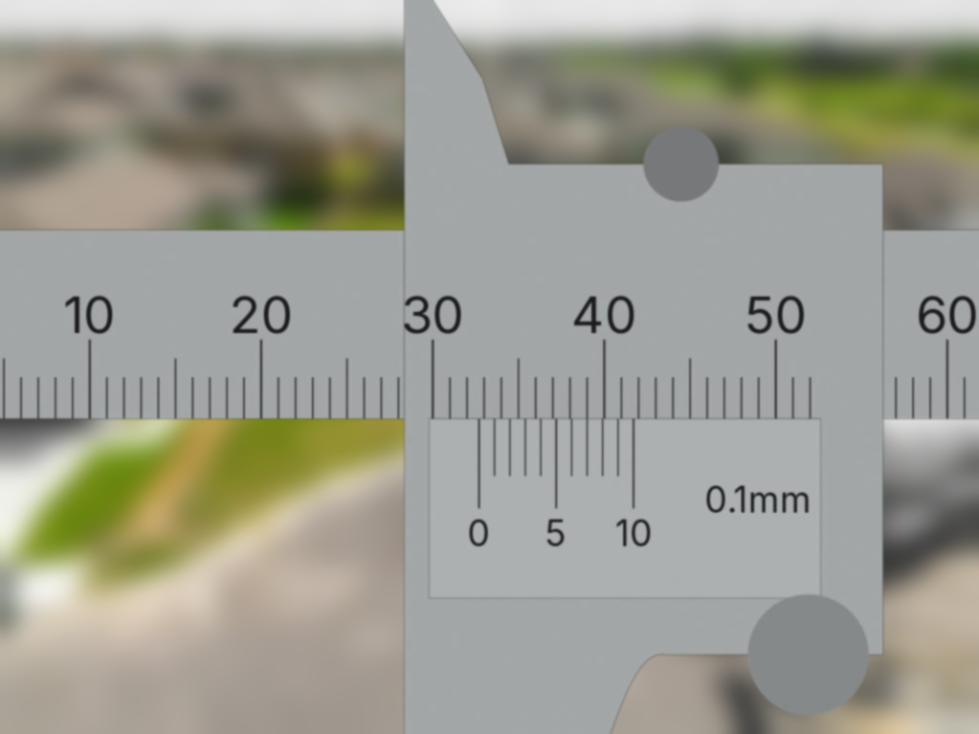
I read 32.7 mm
